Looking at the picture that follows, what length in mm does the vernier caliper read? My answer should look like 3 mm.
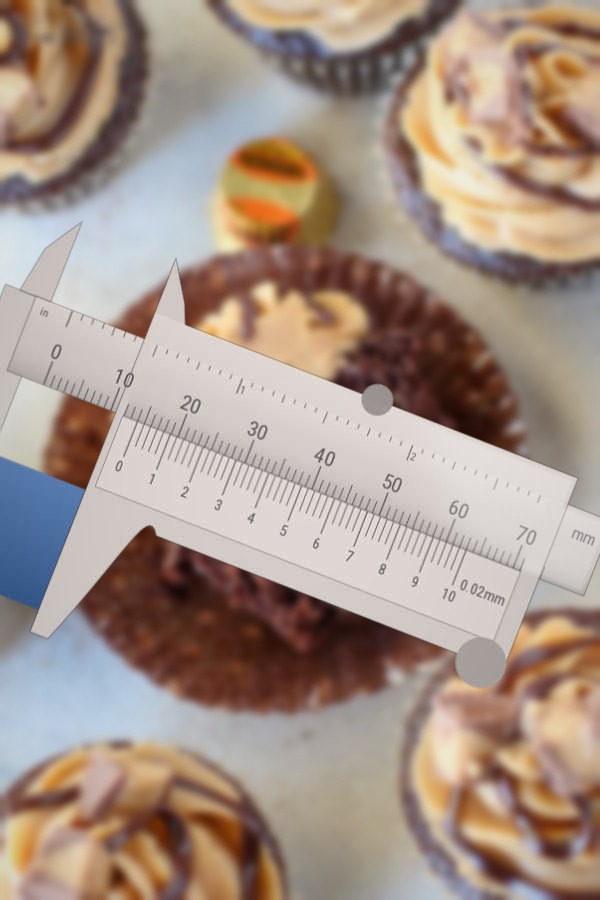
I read 14.0 mm
